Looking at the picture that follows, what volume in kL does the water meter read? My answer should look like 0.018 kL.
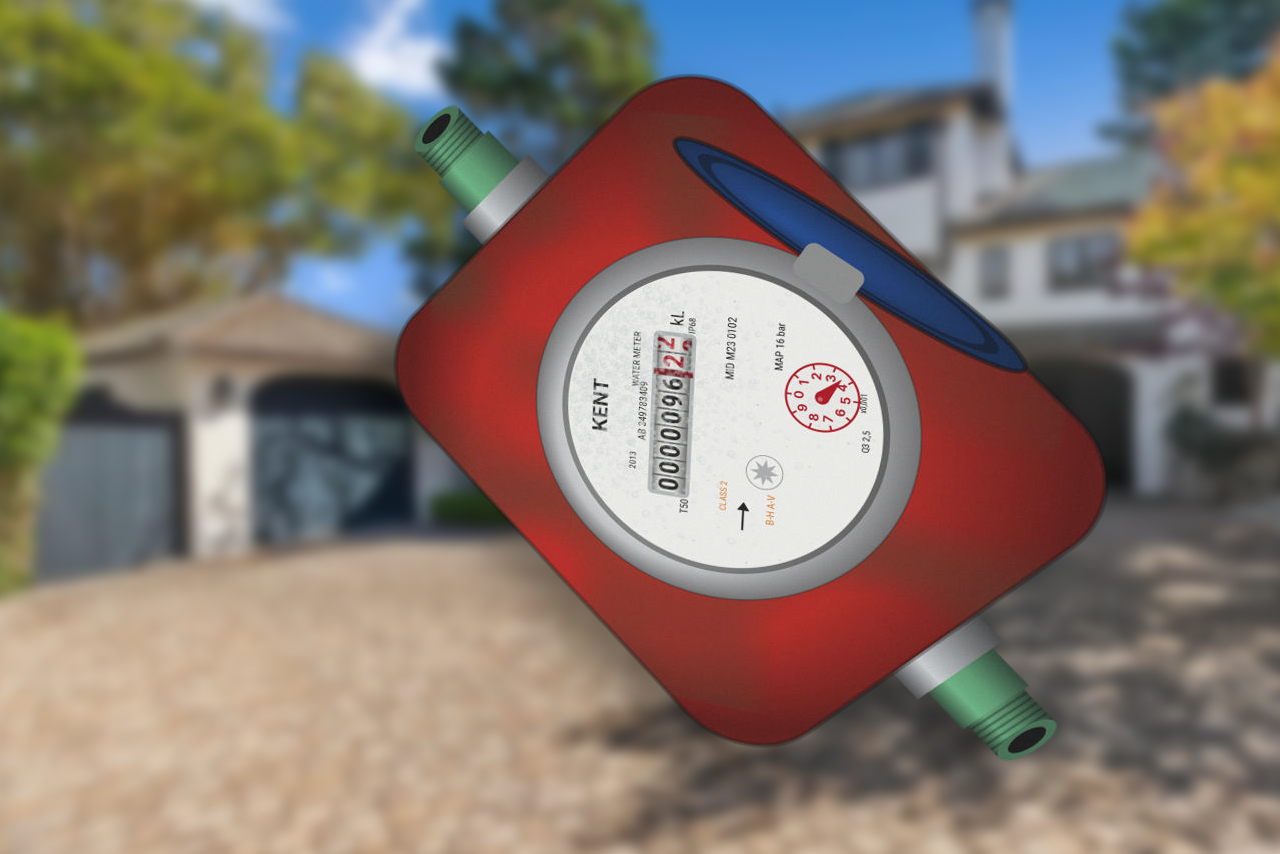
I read 96.223 kL
